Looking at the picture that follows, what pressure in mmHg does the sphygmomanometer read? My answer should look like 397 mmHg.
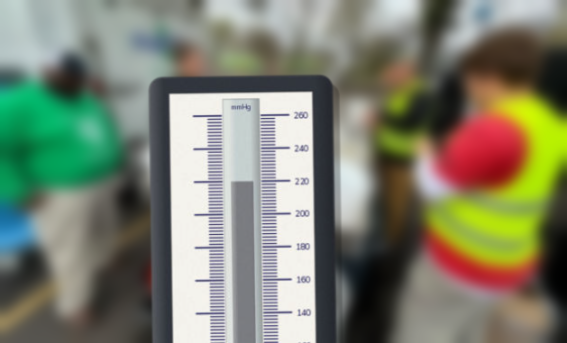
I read 220 mmHg
